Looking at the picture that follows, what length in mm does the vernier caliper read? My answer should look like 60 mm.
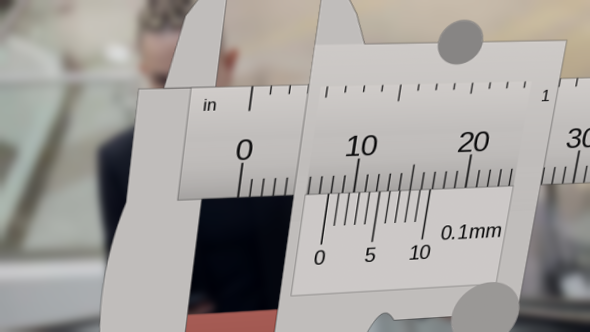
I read 7.8 mm
